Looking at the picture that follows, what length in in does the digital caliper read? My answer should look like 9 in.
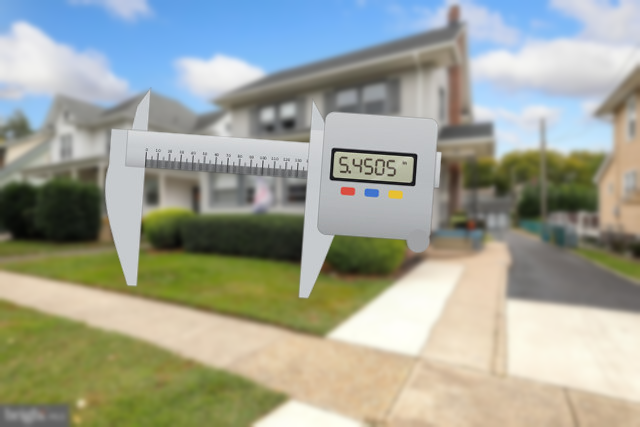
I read 5.4505 in
